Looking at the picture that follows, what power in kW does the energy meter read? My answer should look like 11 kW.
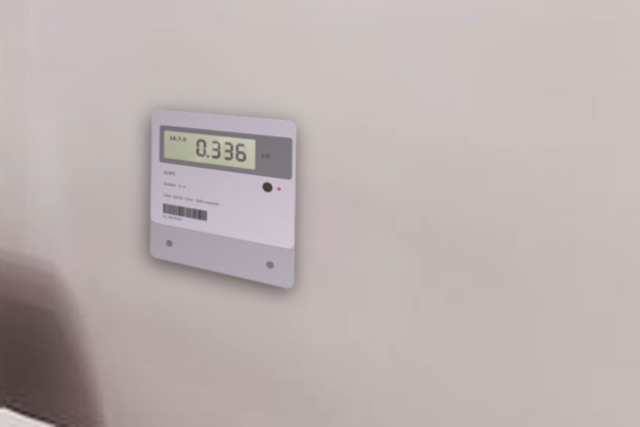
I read 0.336 kW
